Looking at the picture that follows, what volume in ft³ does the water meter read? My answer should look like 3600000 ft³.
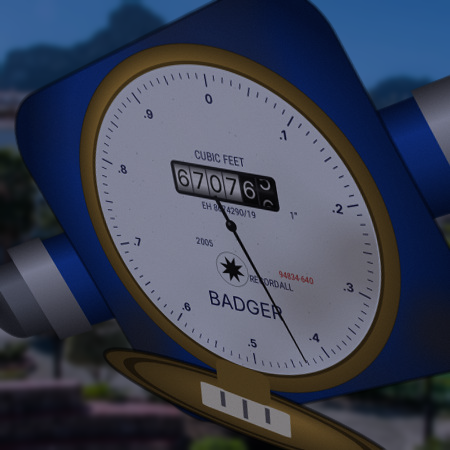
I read 670765.43 ft³
